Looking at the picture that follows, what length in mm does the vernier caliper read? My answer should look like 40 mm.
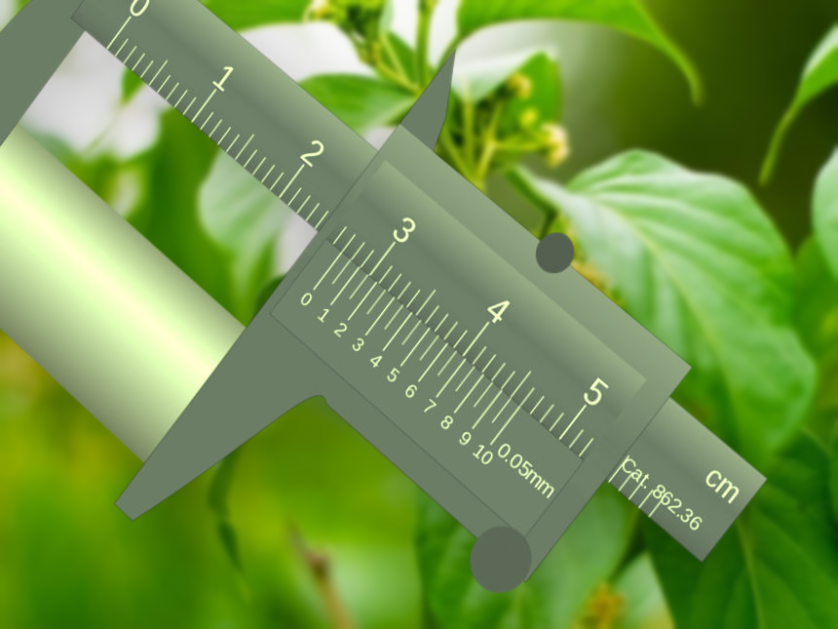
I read 27.0 mm
